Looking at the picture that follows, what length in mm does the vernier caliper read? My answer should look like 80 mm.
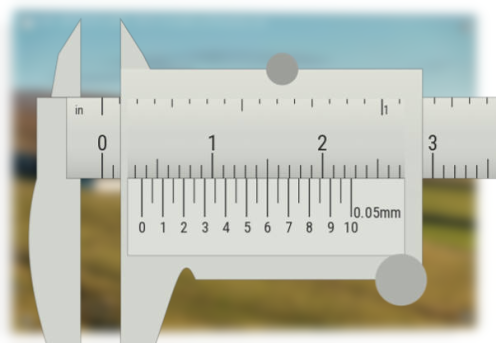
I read 3.6 mm
